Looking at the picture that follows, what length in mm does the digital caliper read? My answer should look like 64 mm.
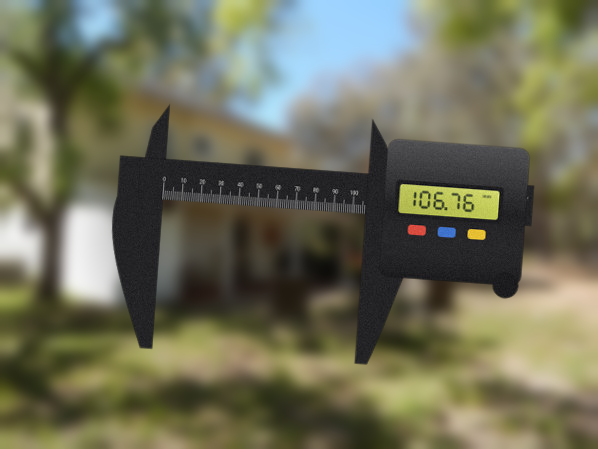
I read 106.76 mm
